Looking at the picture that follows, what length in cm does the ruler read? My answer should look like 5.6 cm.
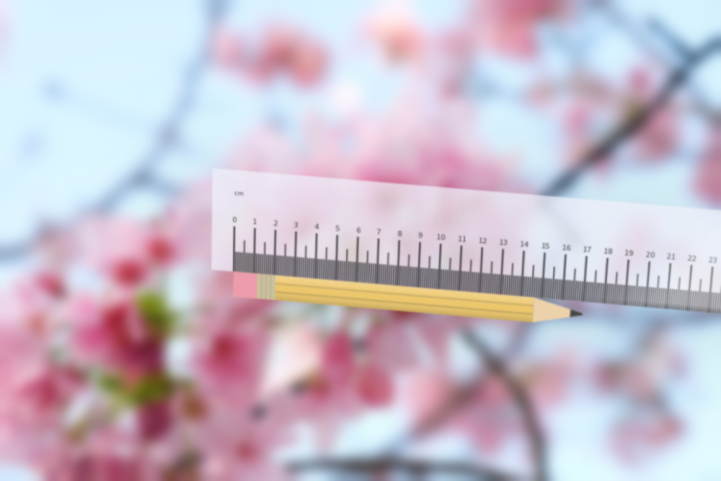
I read 17 cm
